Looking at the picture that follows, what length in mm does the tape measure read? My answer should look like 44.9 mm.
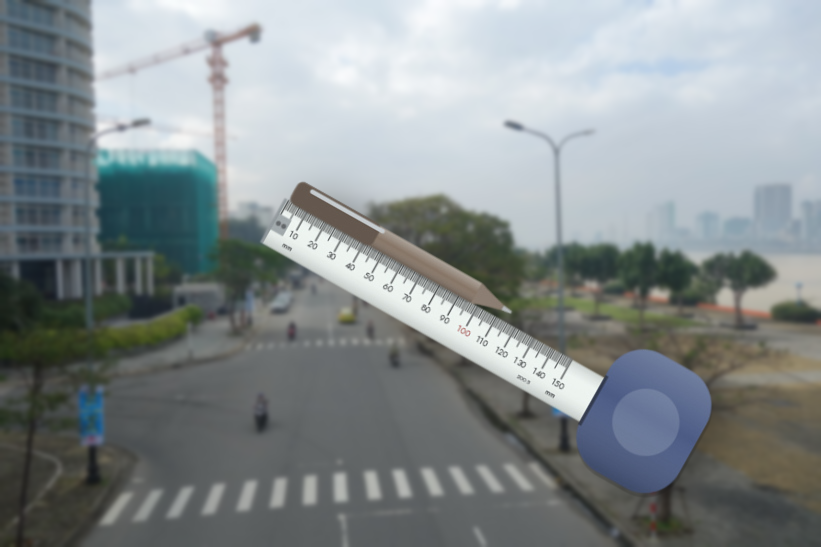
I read 115 mm
